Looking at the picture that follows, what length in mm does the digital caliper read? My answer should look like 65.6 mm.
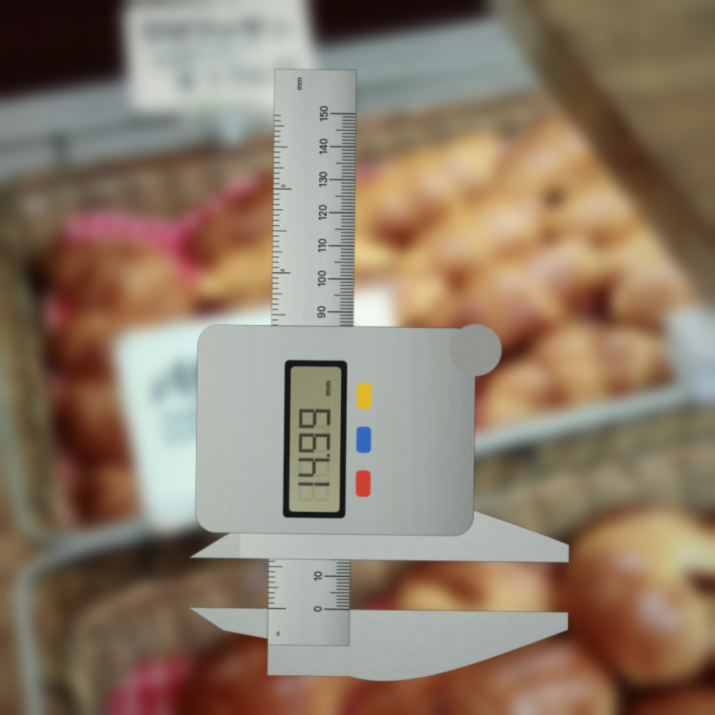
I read 14.99 mm
